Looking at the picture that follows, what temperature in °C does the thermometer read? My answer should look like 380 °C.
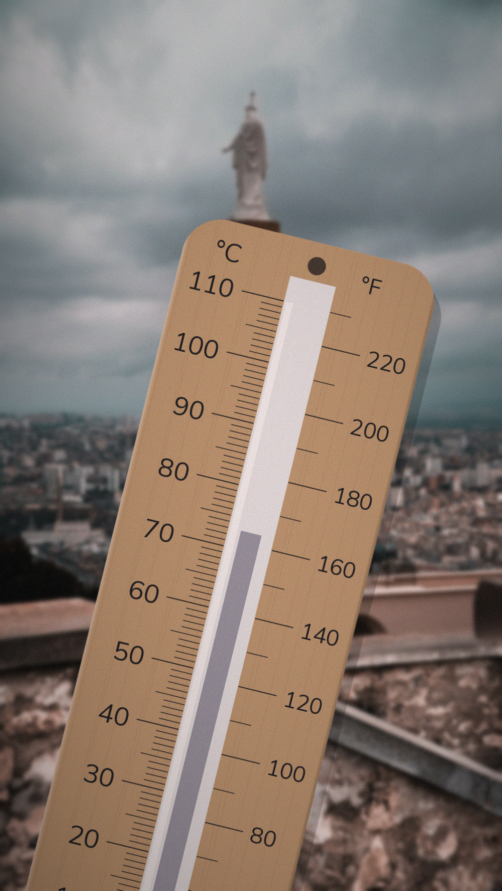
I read 73 °C
